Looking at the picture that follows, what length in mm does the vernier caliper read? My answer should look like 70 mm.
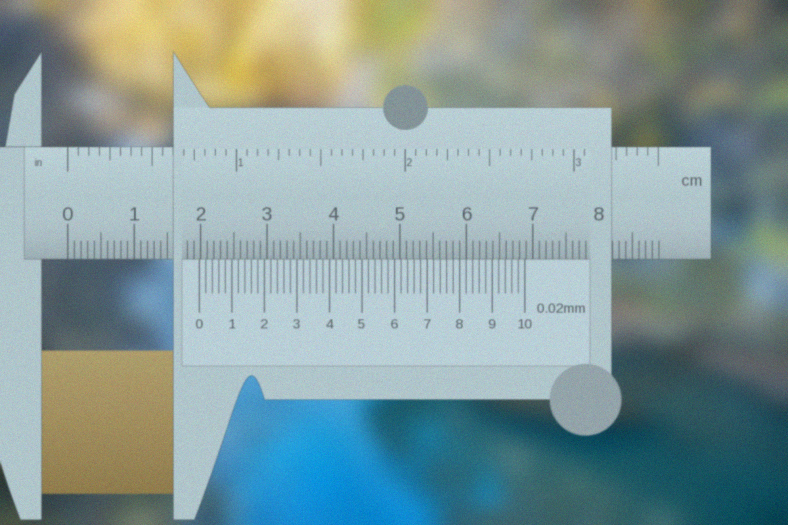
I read 19.8 mm
